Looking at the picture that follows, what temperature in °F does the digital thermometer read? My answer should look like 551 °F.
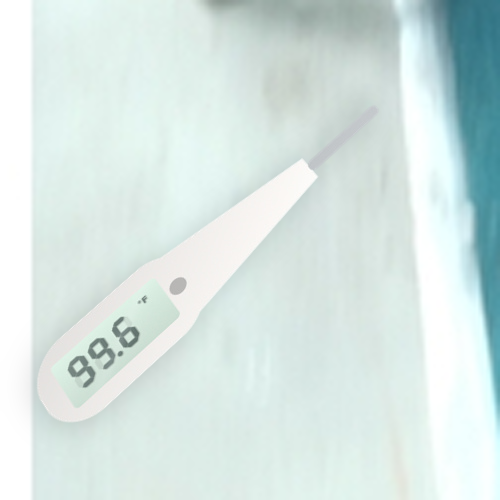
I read 99.6 °F
